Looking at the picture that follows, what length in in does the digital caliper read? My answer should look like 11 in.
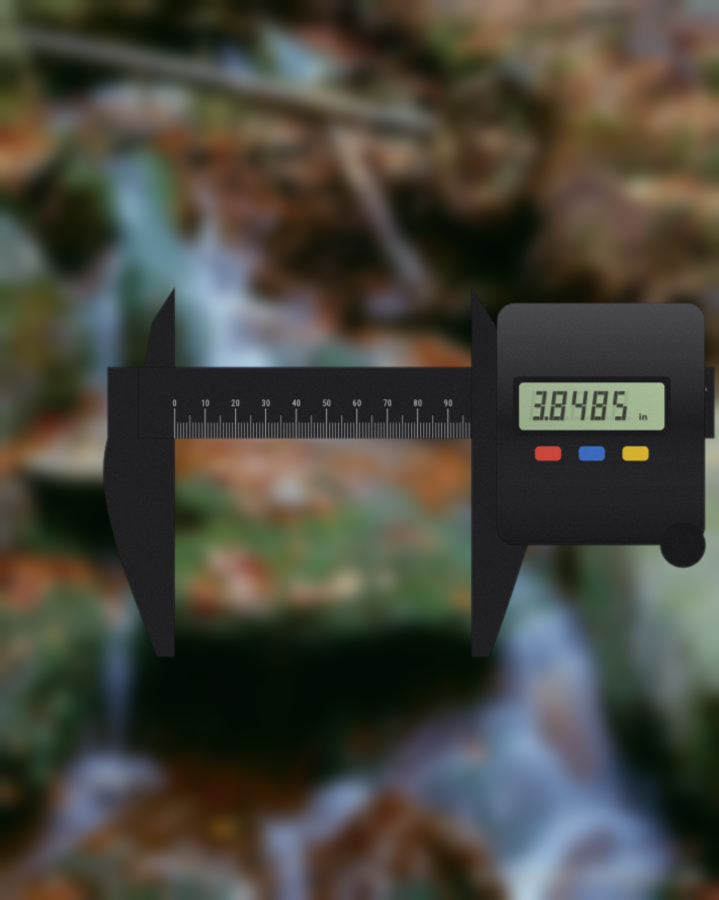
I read 3.8485 in
